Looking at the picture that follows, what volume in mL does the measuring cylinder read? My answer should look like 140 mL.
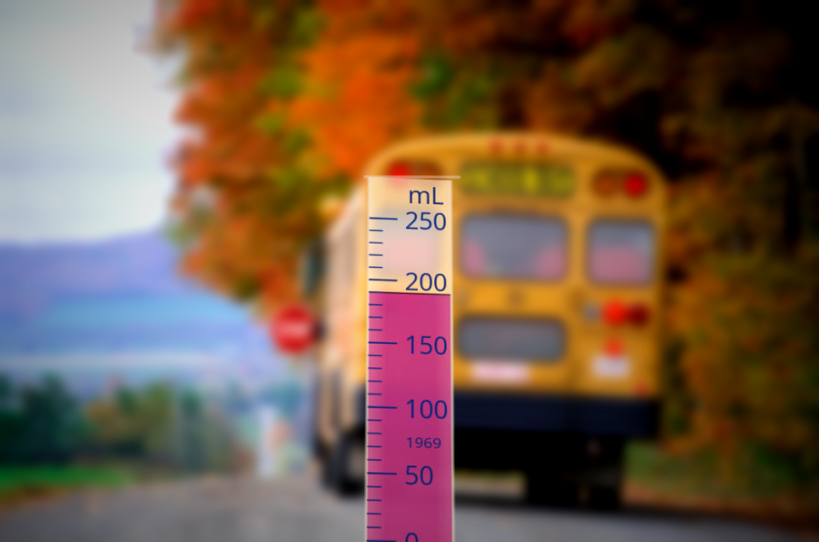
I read 190 mL
